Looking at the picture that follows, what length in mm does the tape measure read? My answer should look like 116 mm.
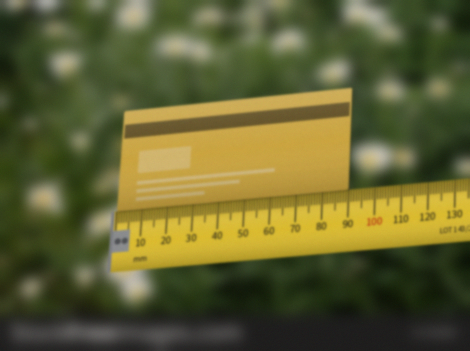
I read 90 mm
